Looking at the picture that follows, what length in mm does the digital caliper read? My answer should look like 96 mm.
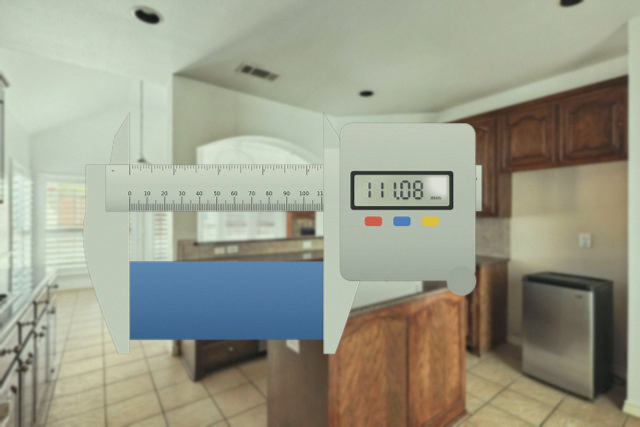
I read 111.08 mm
